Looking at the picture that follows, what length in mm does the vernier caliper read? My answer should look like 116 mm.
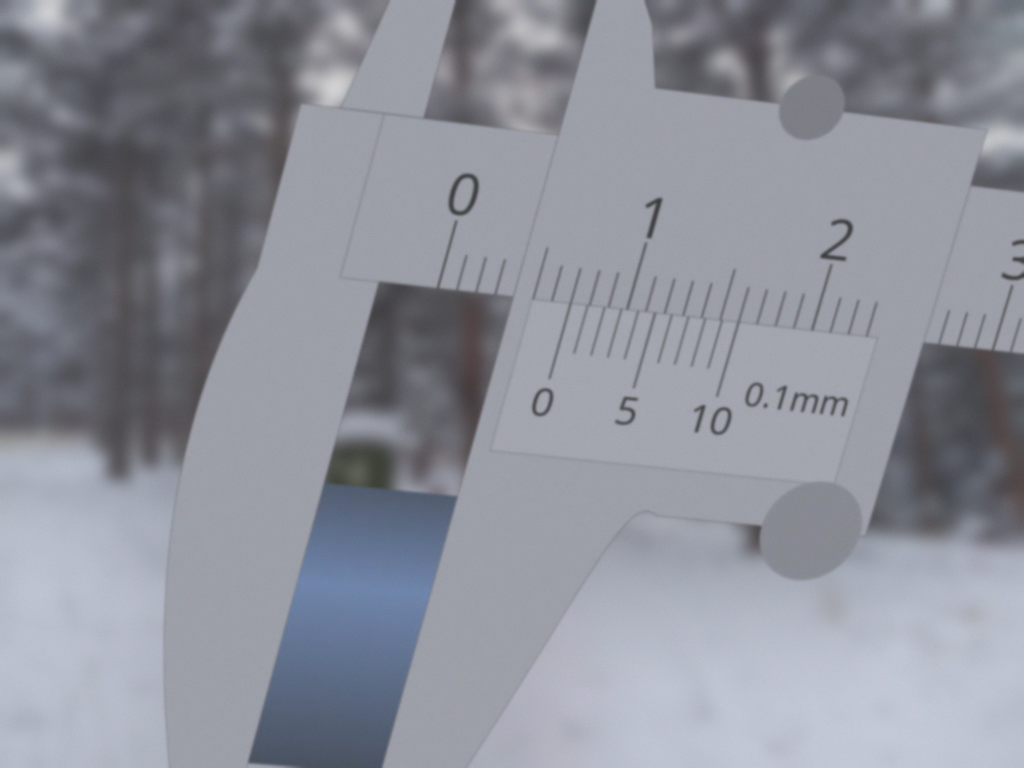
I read 7.0 mm
